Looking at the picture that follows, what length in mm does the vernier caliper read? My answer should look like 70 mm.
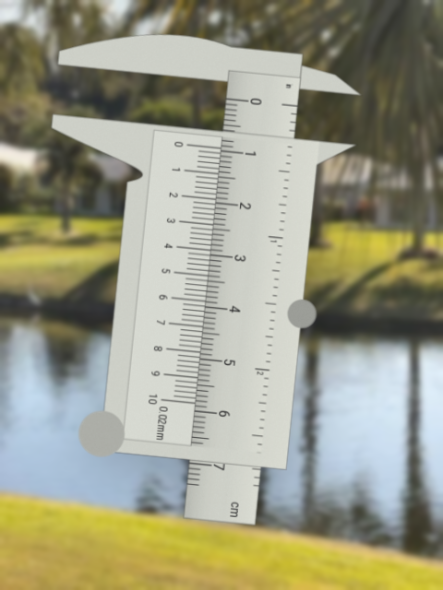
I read 9.5 mm
